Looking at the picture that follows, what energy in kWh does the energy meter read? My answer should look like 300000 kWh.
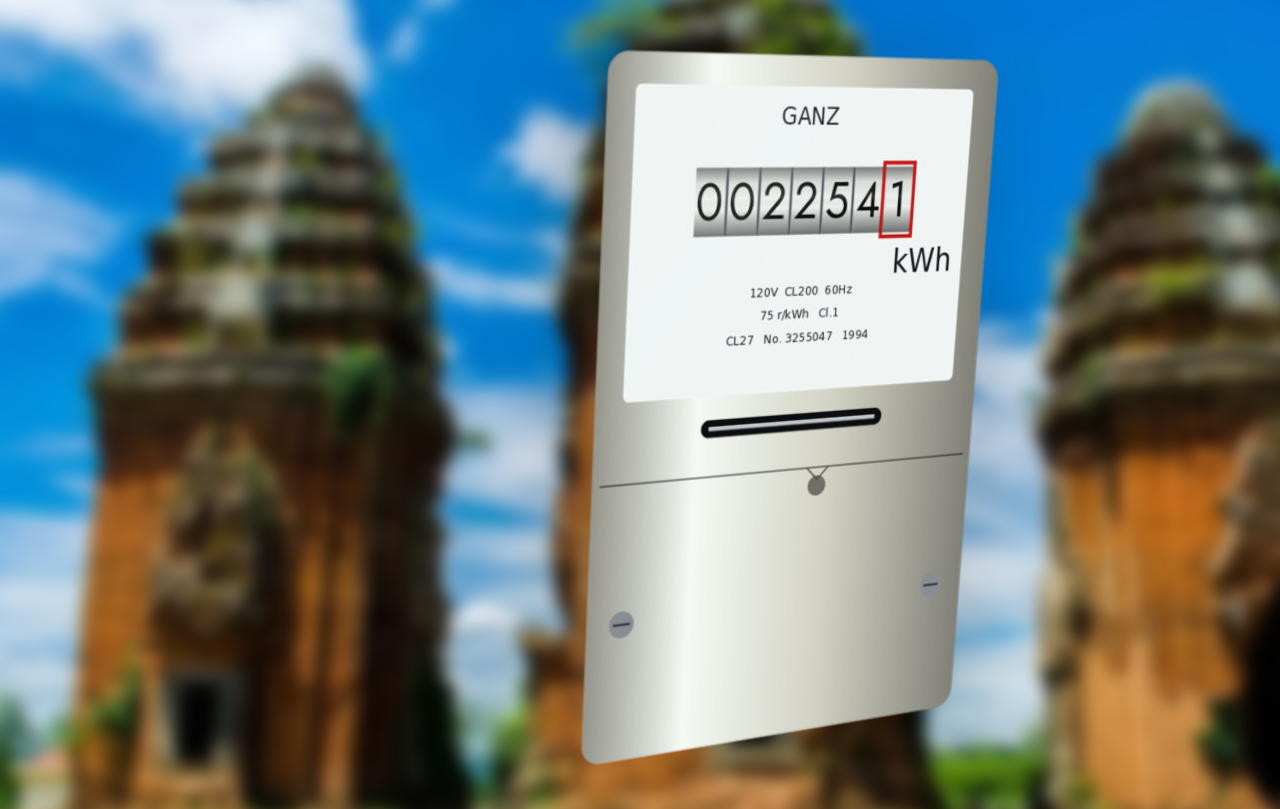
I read 2254.1 kWh
